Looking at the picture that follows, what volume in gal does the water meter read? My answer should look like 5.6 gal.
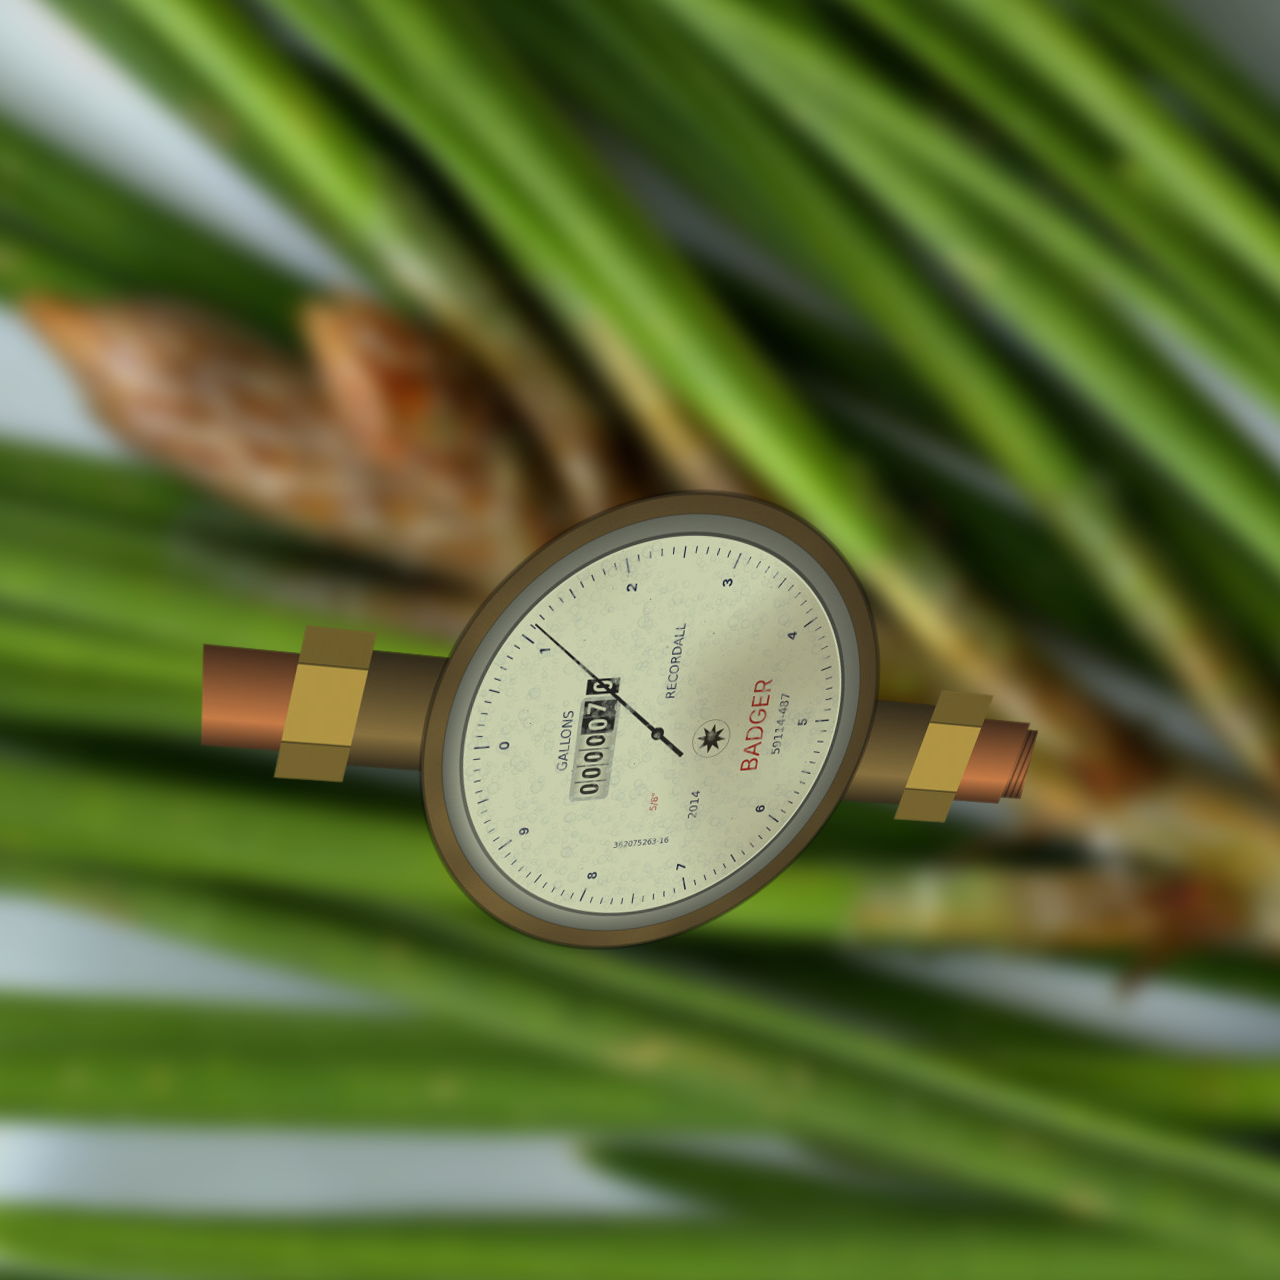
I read 71.1 gal
